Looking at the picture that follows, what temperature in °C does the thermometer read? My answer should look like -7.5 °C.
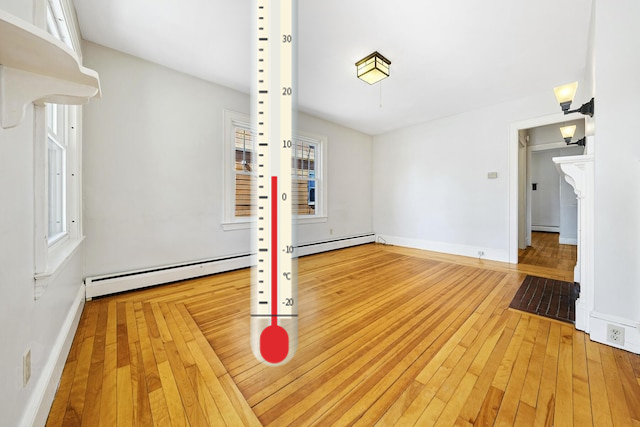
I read 4 °C
